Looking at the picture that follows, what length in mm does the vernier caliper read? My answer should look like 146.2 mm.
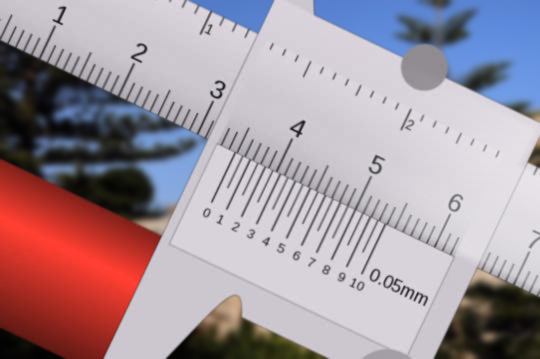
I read 34.8 mm
